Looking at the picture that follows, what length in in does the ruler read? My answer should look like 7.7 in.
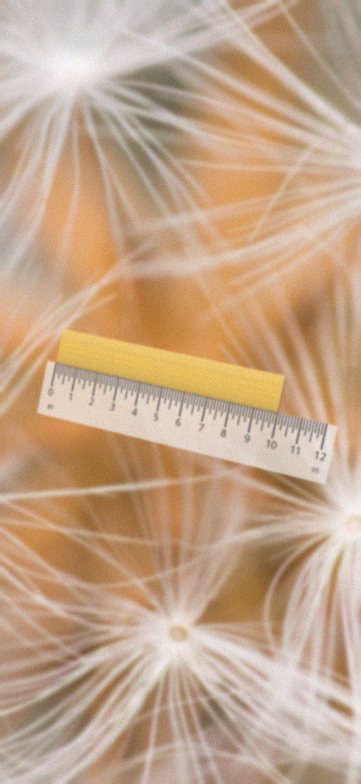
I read 10 in
